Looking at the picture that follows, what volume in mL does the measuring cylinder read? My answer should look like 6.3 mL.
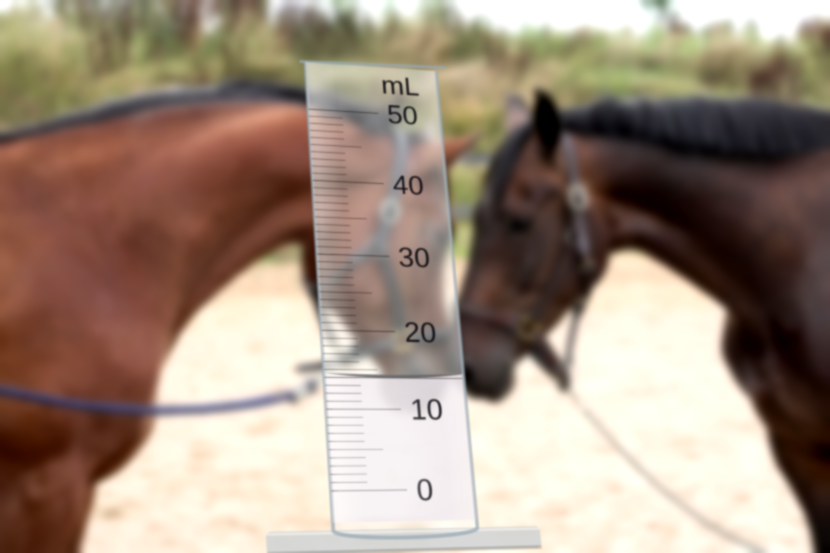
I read 14 mL
